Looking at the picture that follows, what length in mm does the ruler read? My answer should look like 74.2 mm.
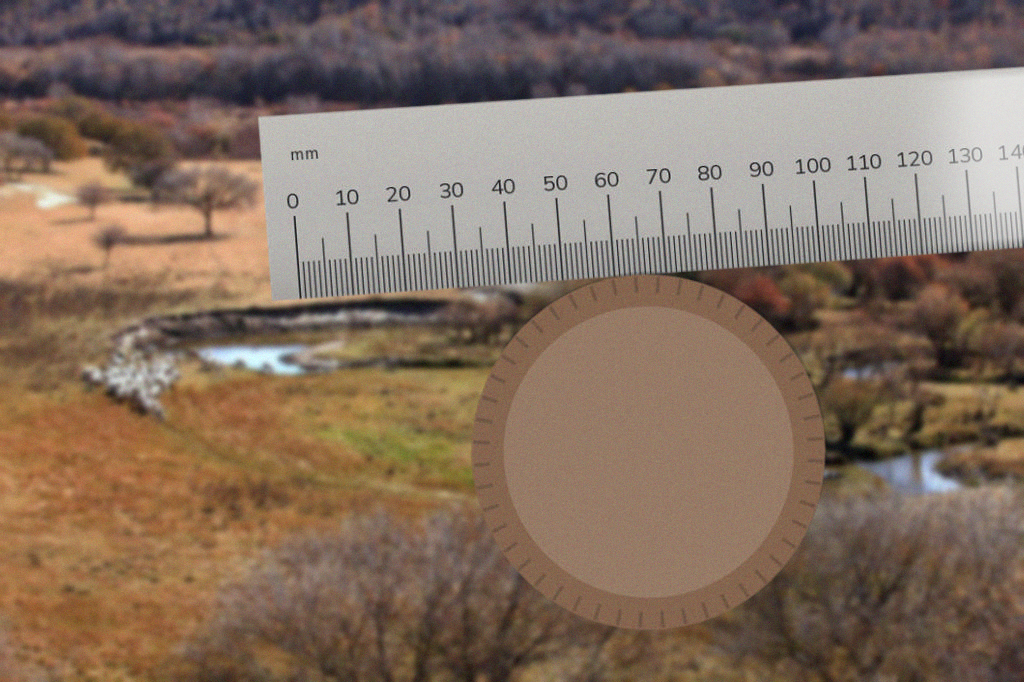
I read 68 mm
